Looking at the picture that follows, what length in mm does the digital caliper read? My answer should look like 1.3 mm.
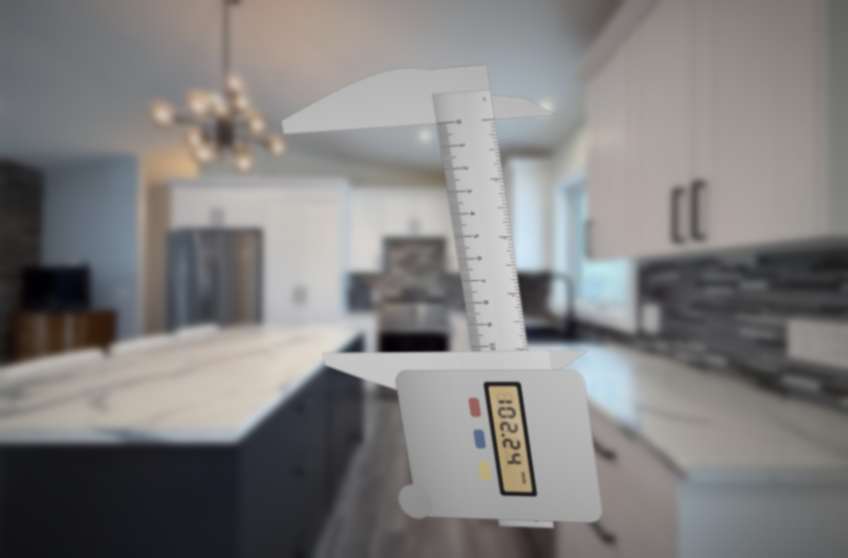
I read 102.24 mm
